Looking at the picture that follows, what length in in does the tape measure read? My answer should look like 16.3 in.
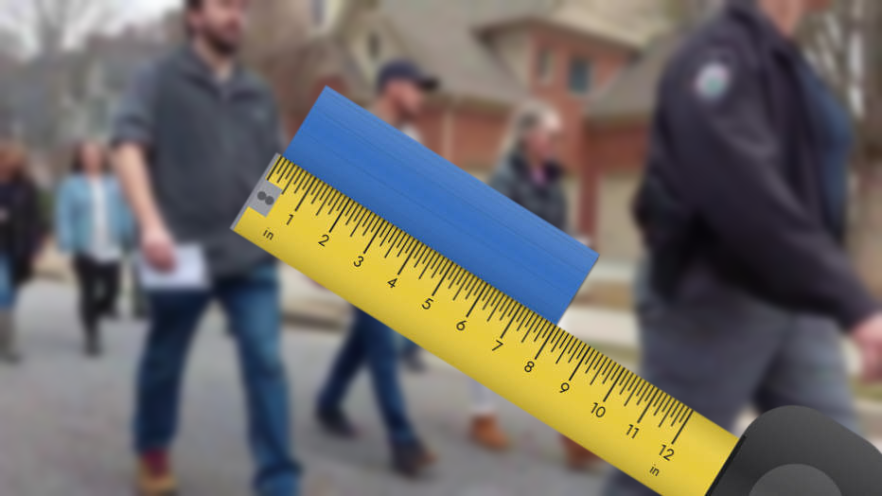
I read 8 in
